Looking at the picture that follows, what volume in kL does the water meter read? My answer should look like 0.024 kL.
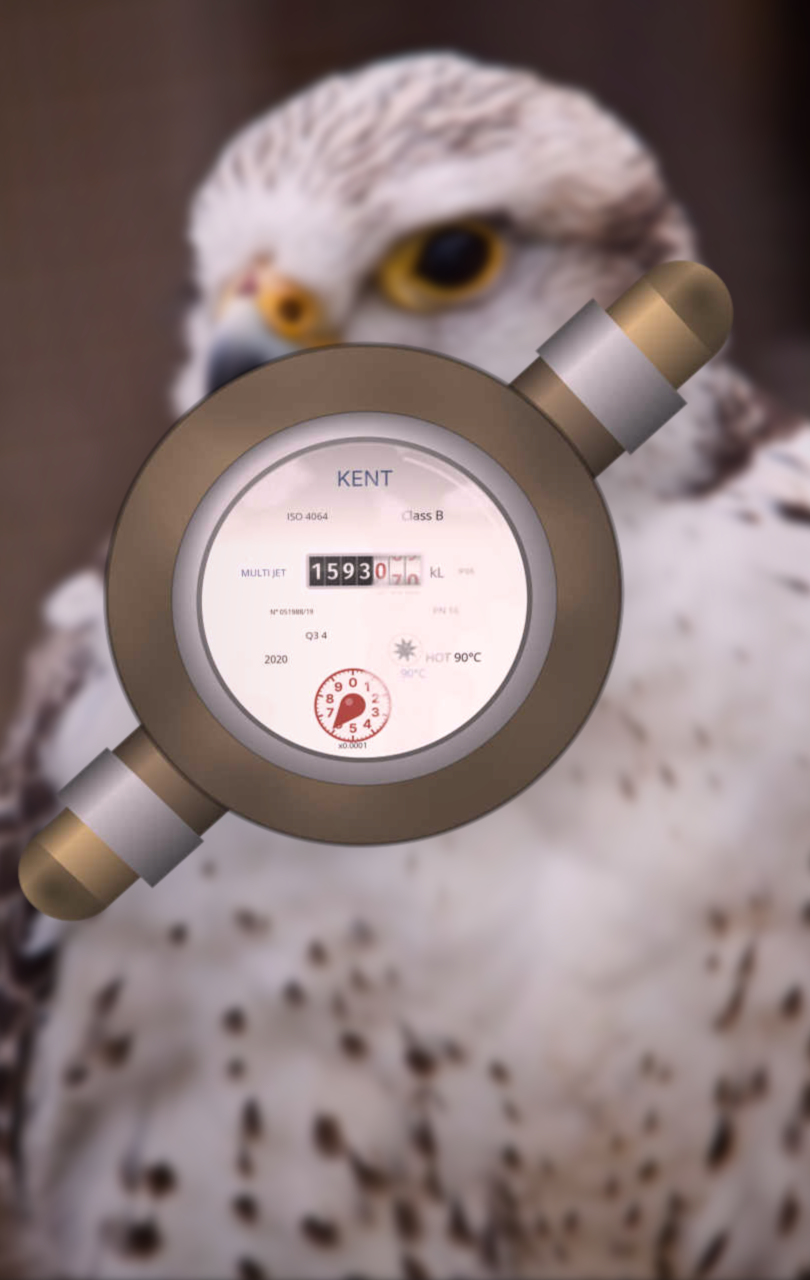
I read 1593.0696 kL
